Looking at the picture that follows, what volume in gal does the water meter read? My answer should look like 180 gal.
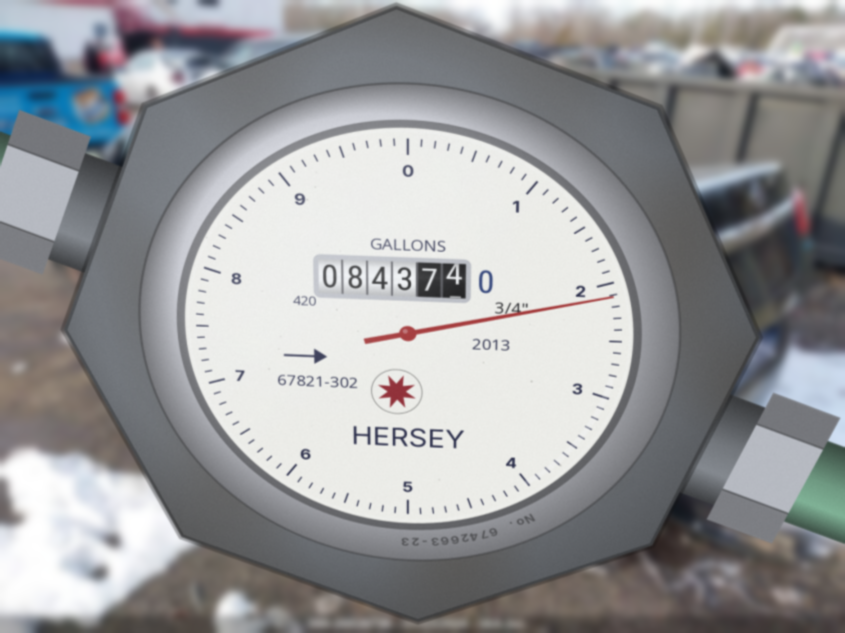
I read 843742.1 gal
